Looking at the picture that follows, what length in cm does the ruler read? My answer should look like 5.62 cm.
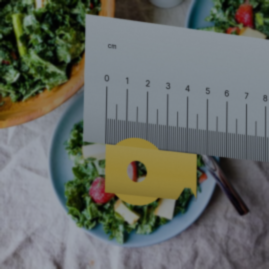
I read 4.5 cm
